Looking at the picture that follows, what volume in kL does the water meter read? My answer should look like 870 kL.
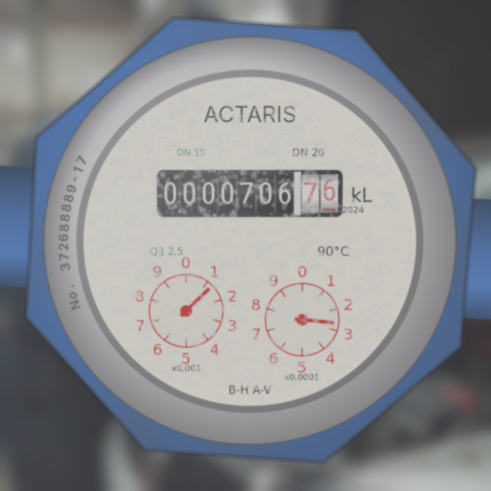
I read 706.7612 kL
